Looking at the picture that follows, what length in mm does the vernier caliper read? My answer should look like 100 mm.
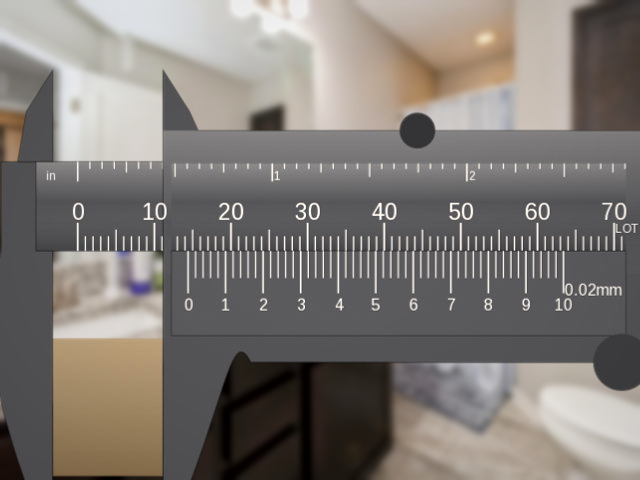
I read 14.4 mm
